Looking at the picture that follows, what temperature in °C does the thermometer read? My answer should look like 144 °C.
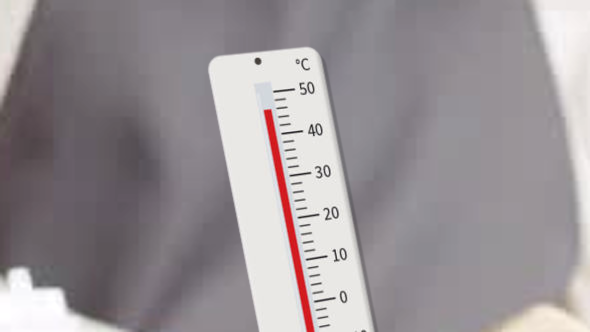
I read 46 °C
